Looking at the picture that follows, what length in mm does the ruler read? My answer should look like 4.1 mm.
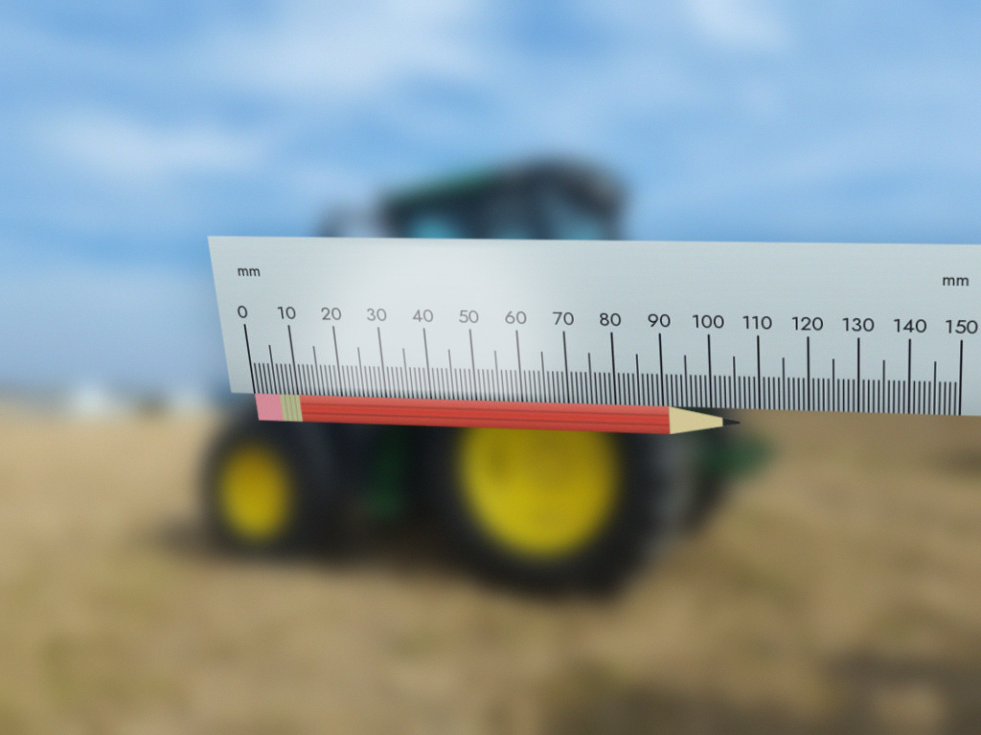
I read 106 mm
